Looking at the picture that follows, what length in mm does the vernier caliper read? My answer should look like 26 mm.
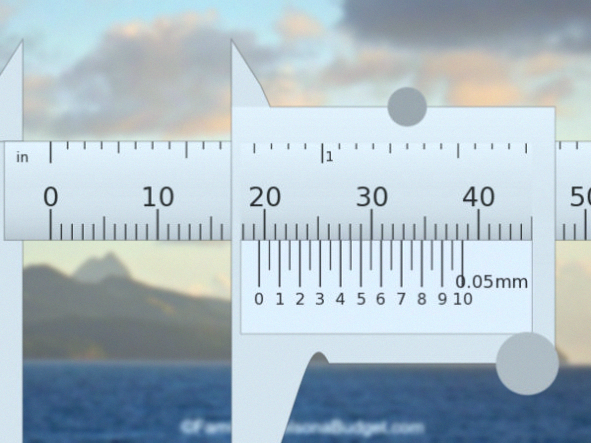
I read 19.5 mm
